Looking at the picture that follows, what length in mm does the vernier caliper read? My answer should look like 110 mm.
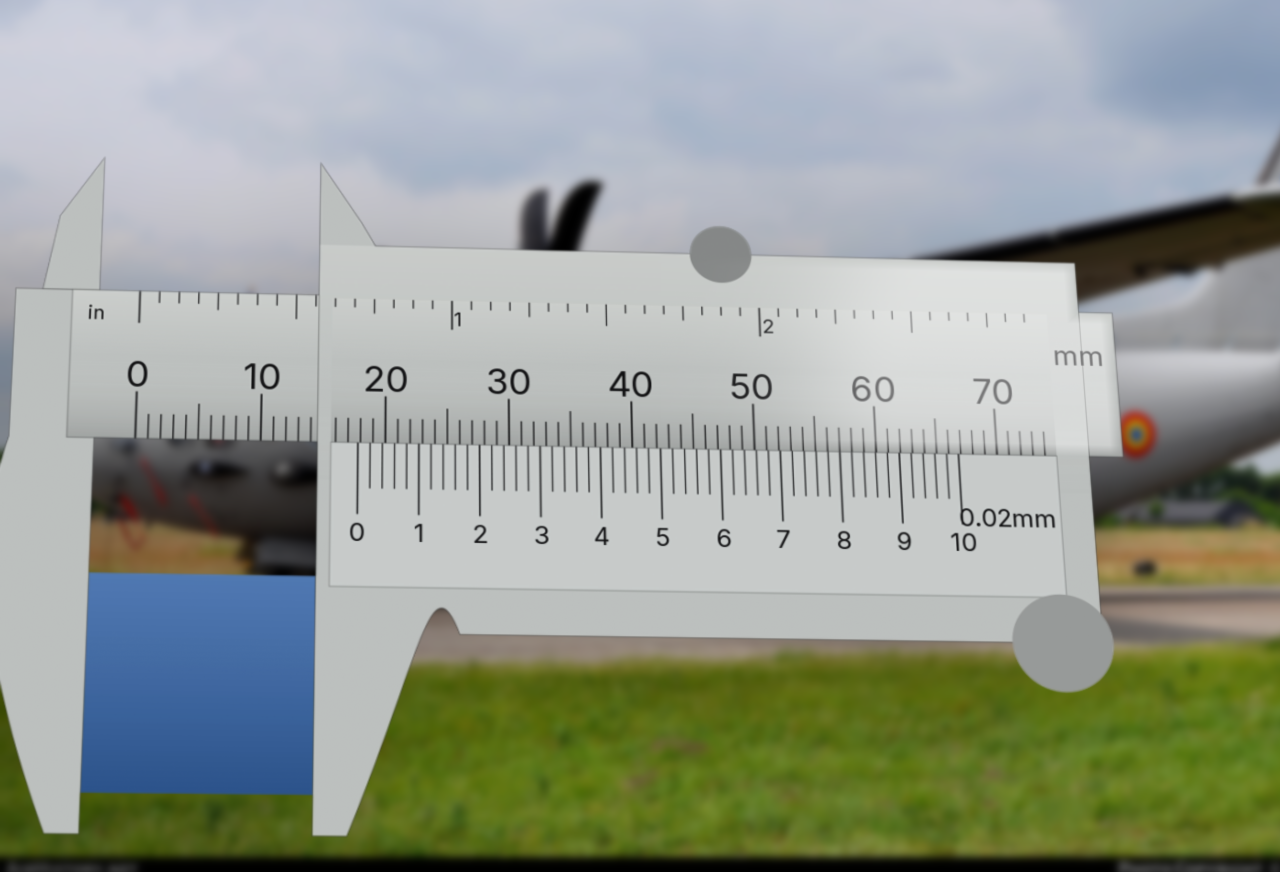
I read 17.8 mm
